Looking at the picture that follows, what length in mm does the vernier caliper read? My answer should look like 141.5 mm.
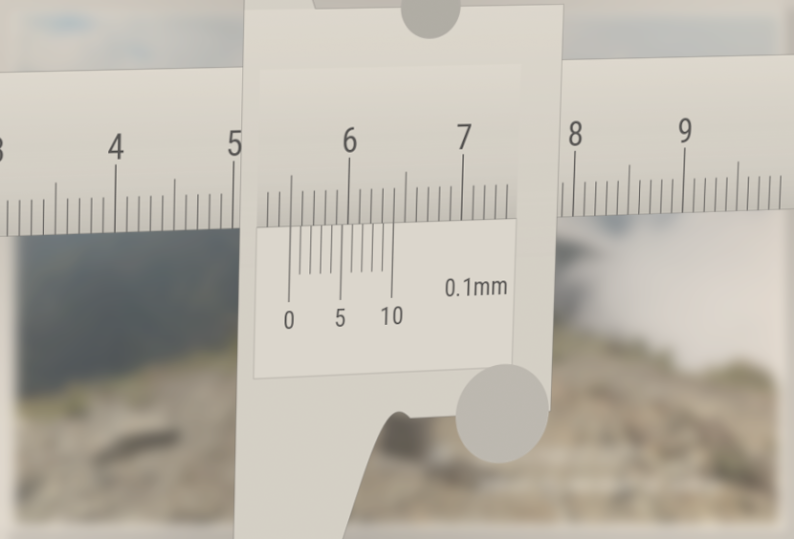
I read 55.0 mm
